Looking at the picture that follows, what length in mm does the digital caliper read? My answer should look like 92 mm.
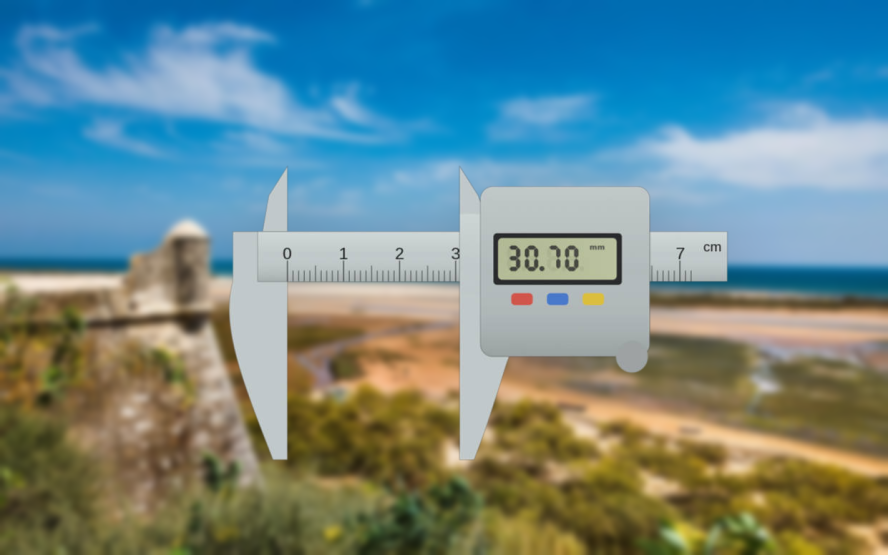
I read 30.70 mm
